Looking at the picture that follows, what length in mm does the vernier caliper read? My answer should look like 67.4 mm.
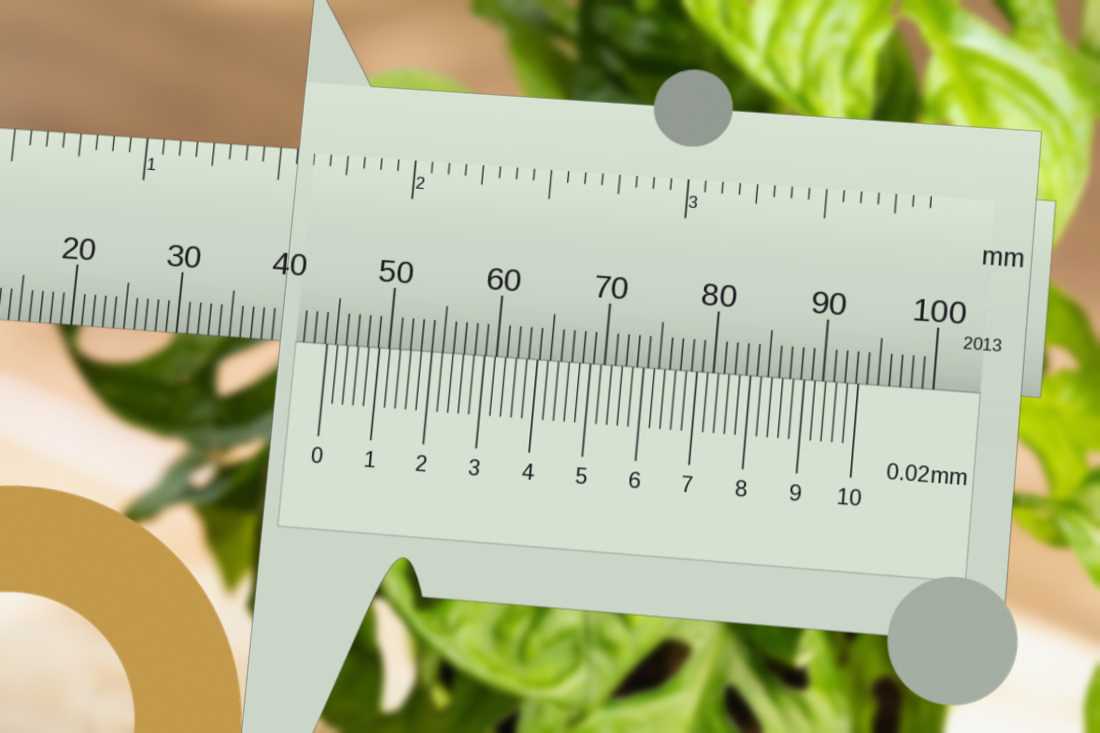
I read 44.2 mm
